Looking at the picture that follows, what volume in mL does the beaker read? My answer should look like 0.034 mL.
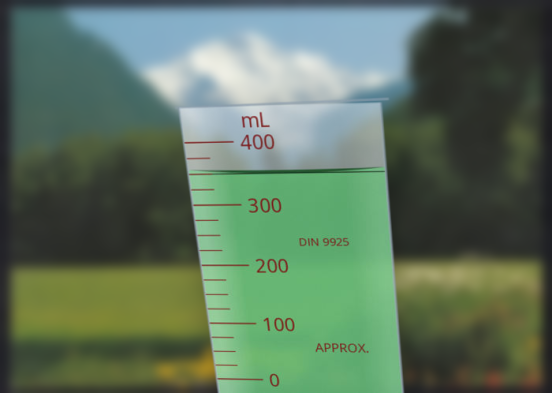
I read 350 mL
